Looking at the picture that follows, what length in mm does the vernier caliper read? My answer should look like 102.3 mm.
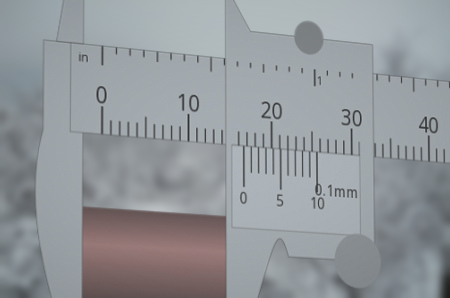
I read 16.6 mm
